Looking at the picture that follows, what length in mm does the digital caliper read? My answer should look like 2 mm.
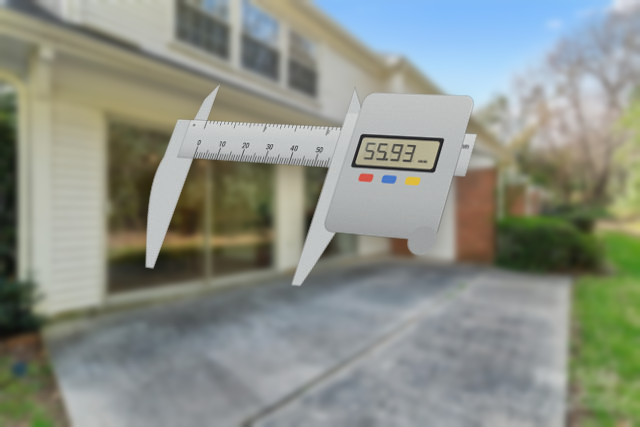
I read 55.93 mm
